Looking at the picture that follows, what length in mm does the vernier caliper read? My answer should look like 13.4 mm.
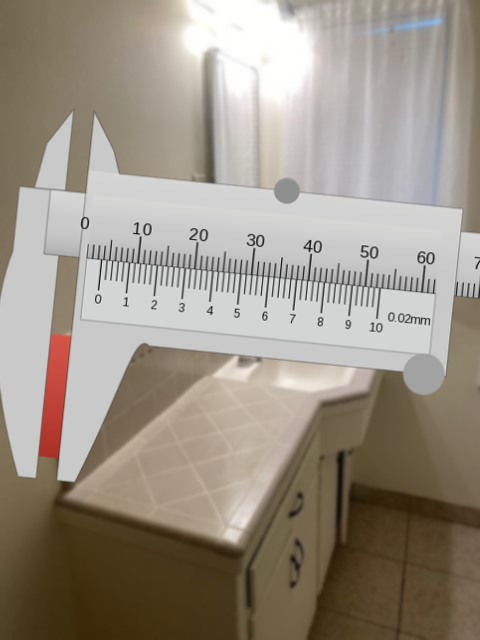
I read 3.6 mm
